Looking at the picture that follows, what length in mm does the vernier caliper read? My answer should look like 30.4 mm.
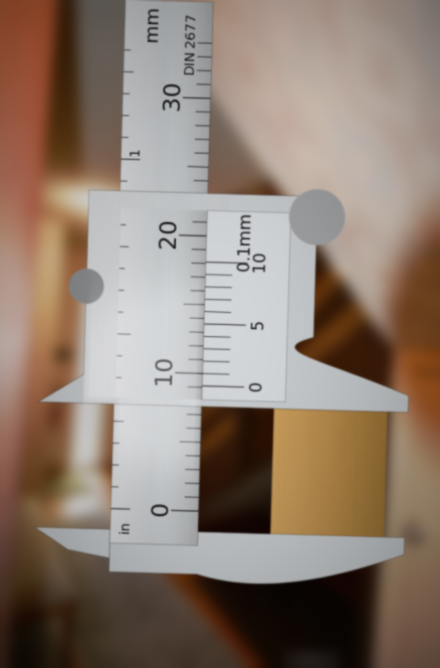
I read 9.1 mm
